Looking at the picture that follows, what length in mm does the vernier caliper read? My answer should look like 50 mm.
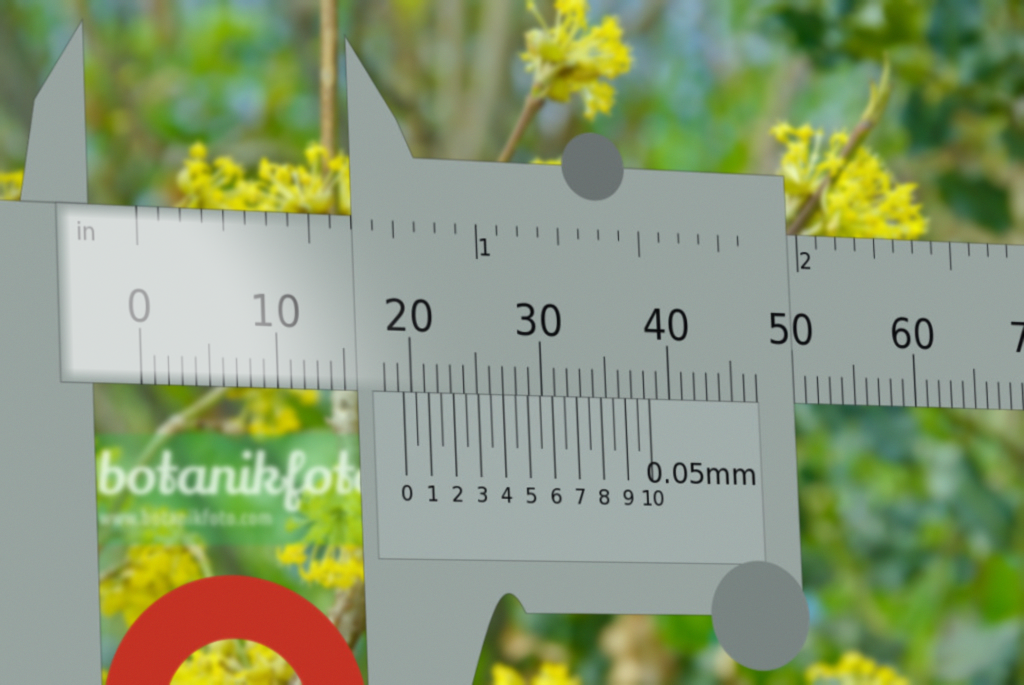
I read 19.4 mm
